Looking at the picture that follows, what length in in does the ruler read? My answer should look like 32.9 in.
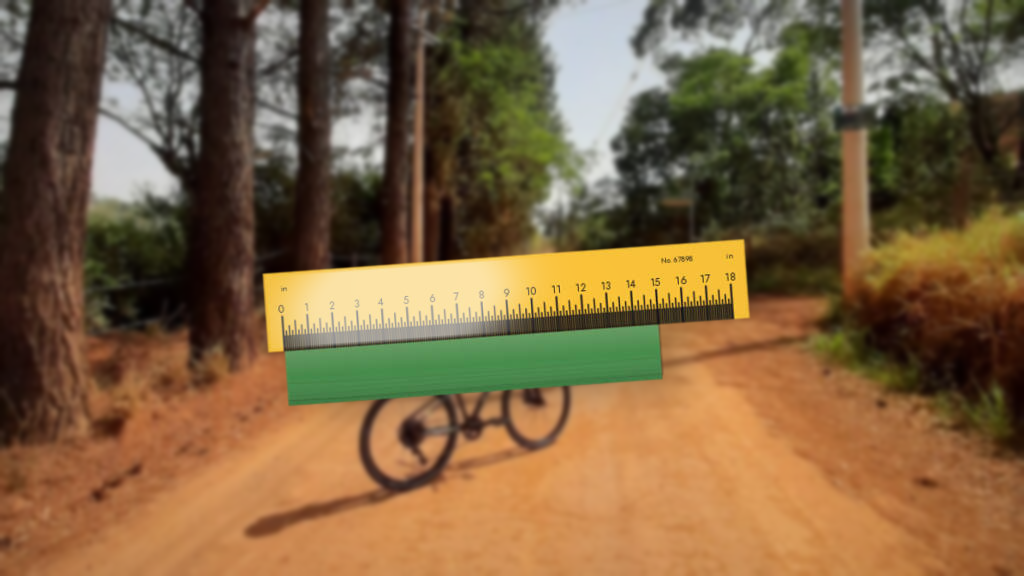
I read 15 in
